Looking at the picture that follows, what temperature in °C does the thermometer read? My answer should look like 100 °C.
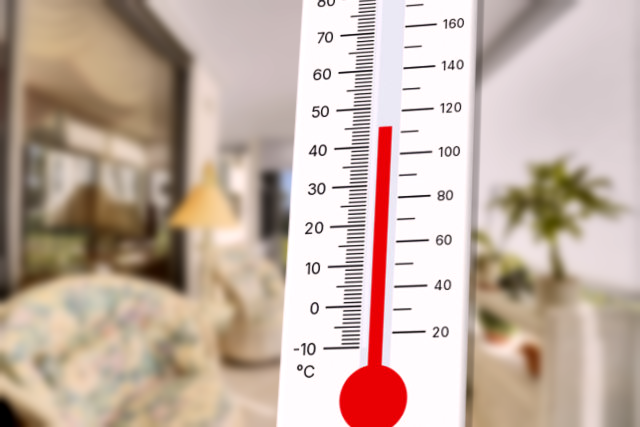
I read 45 °C
